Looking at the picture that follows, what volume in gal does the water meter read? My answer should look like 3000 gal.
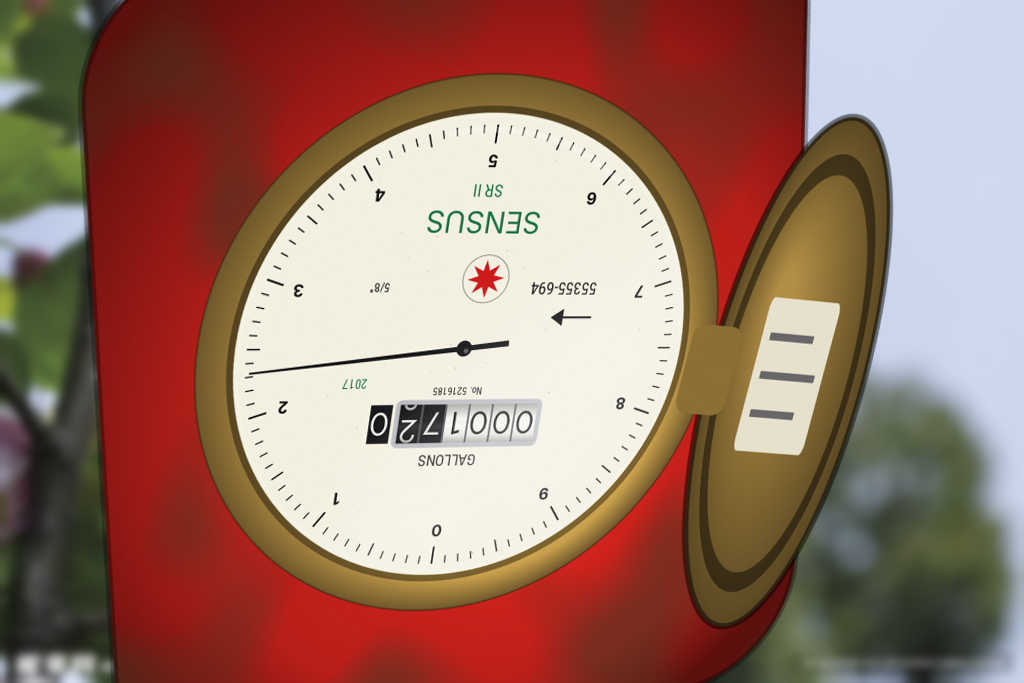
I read 1722.3 gal
